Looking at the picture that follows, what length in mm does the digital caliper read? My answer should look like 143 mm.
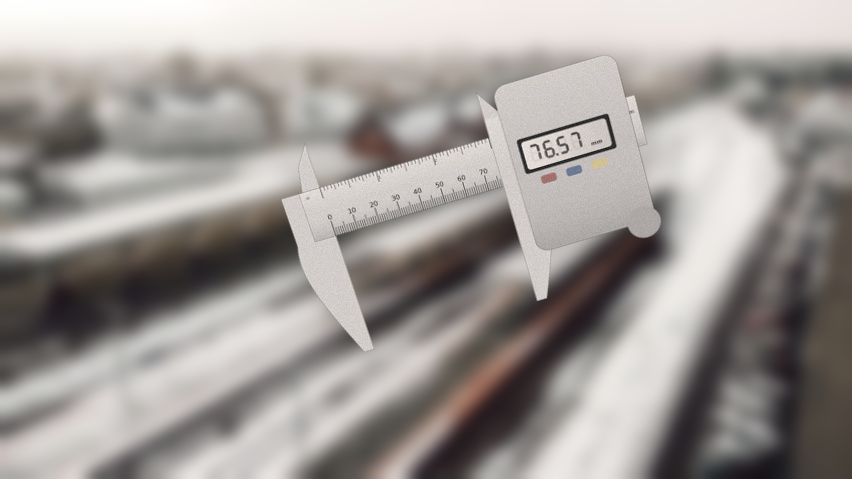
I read 76.57 mm
